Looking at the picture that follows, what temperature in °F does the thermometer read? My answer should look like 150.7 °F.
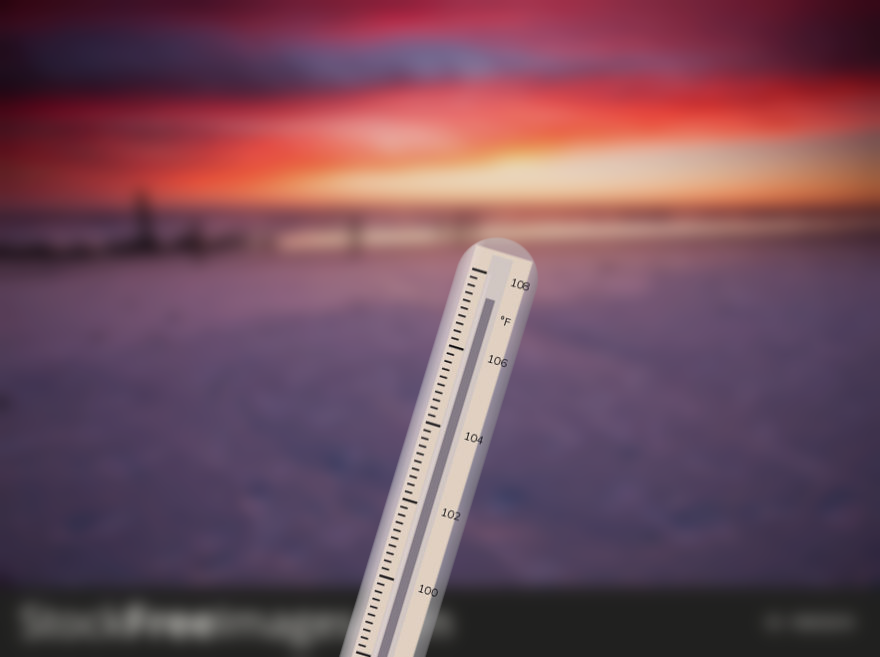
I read 107.4 °F
